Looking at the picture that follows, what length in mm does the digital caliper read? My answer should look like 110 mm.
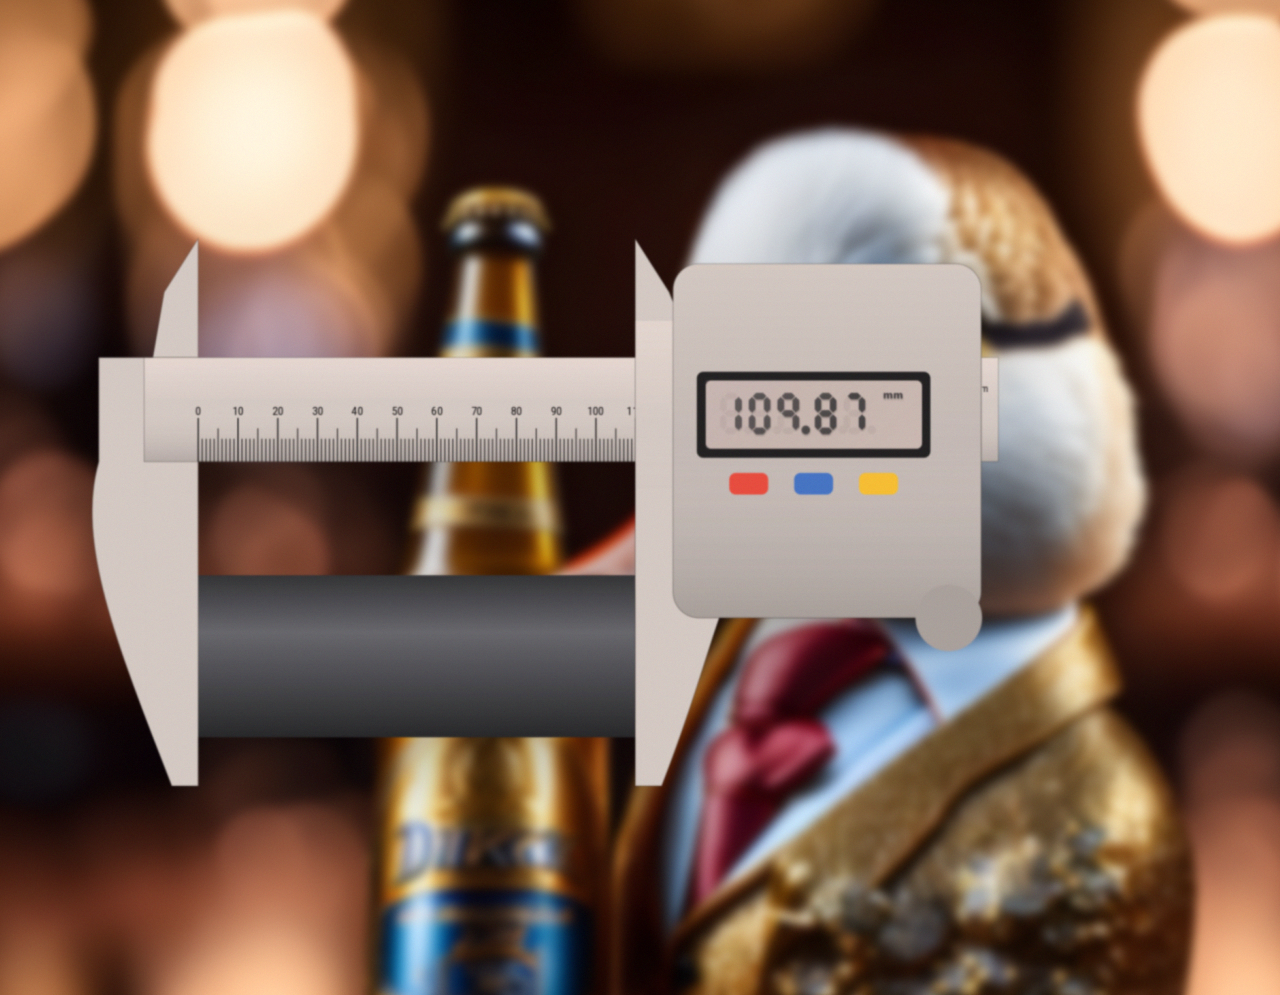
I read 109.87 mm
